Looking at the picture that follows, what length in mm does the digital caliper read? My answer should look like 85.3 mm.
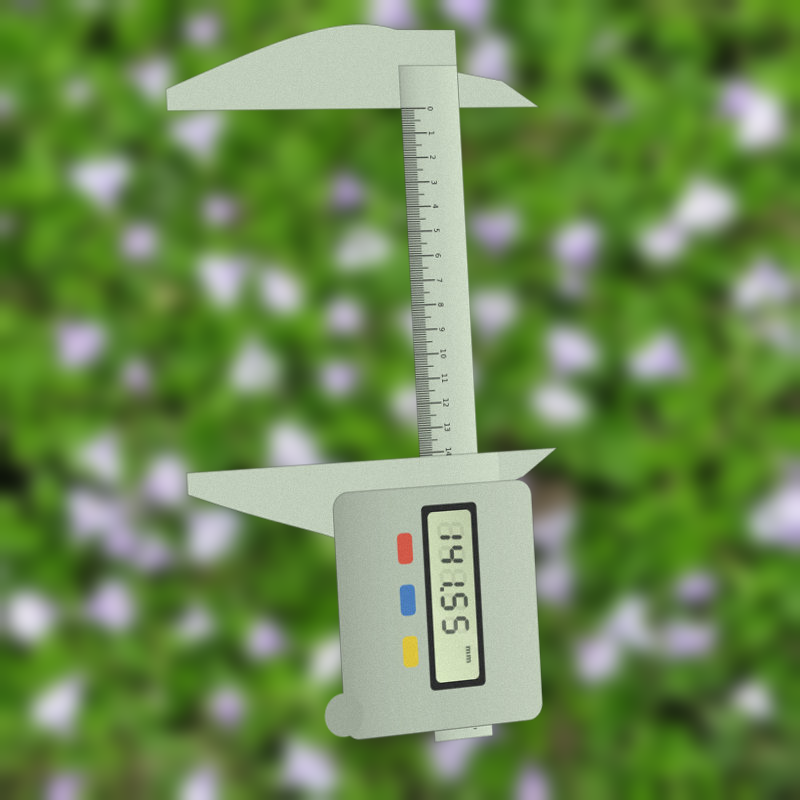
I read 141.55 mm
